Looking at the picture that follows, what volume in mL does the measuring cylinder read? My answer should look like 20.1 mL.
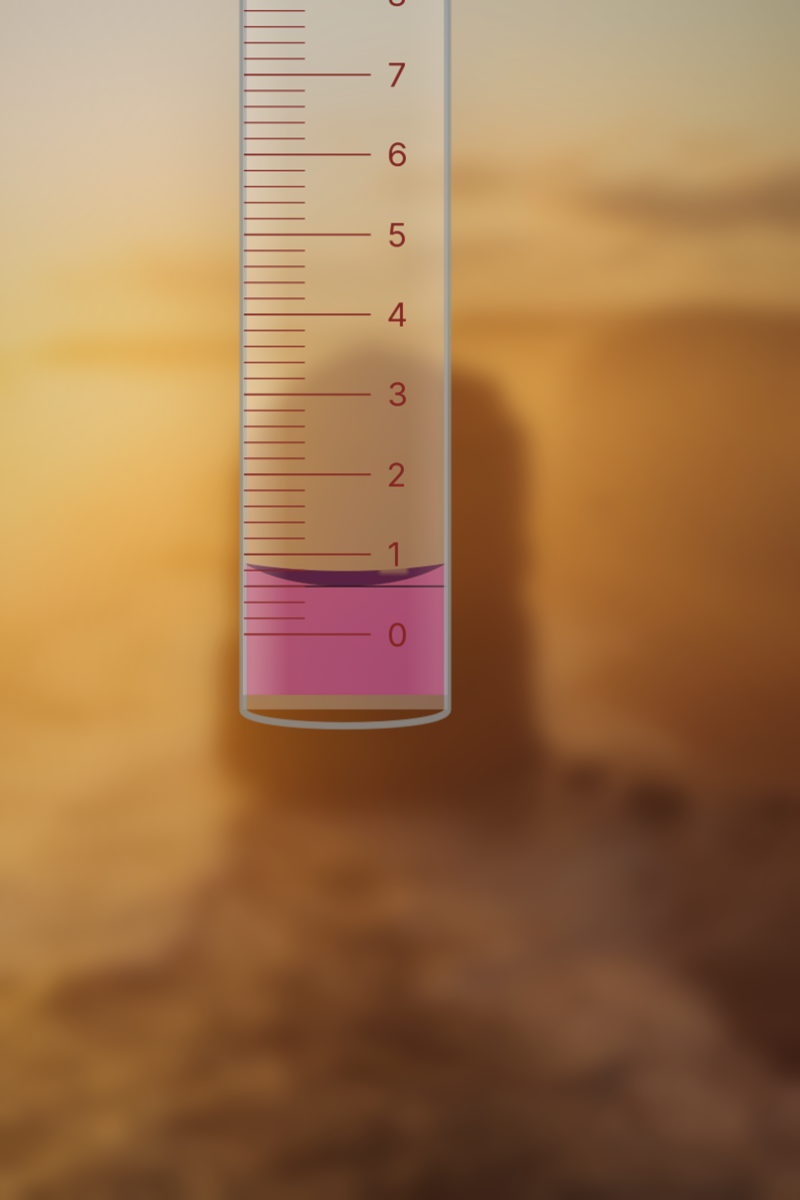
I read 0.6 mL
